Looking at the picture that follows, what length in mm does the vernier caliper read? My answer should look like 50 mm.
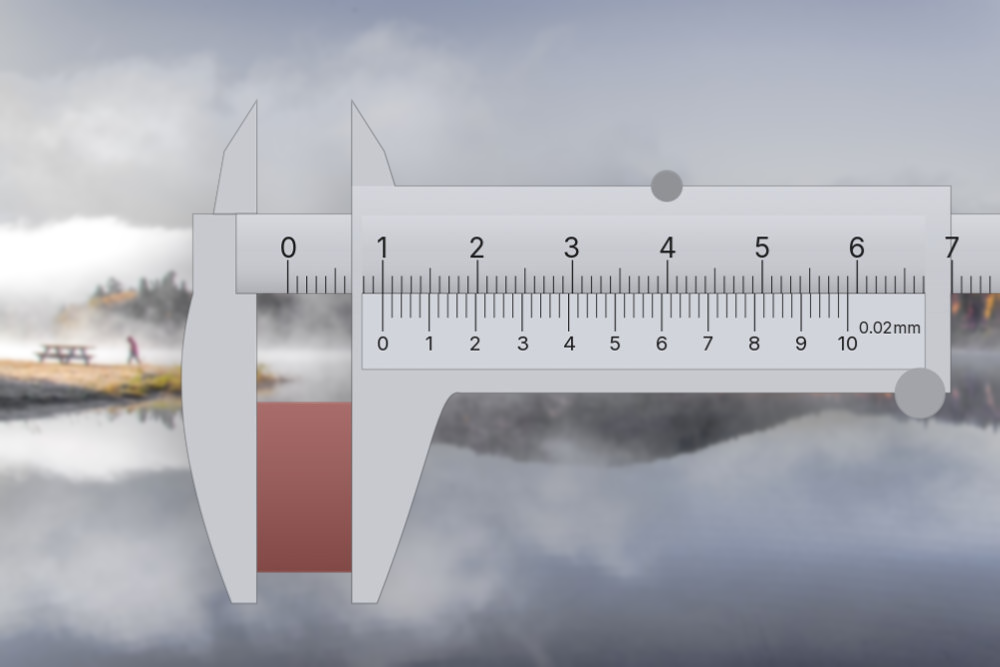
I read 10.0 mm
